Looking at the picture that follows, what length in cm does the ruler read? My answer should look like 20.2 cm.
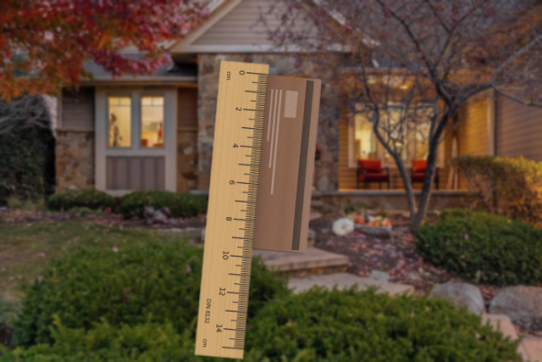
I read 9.5 cm
